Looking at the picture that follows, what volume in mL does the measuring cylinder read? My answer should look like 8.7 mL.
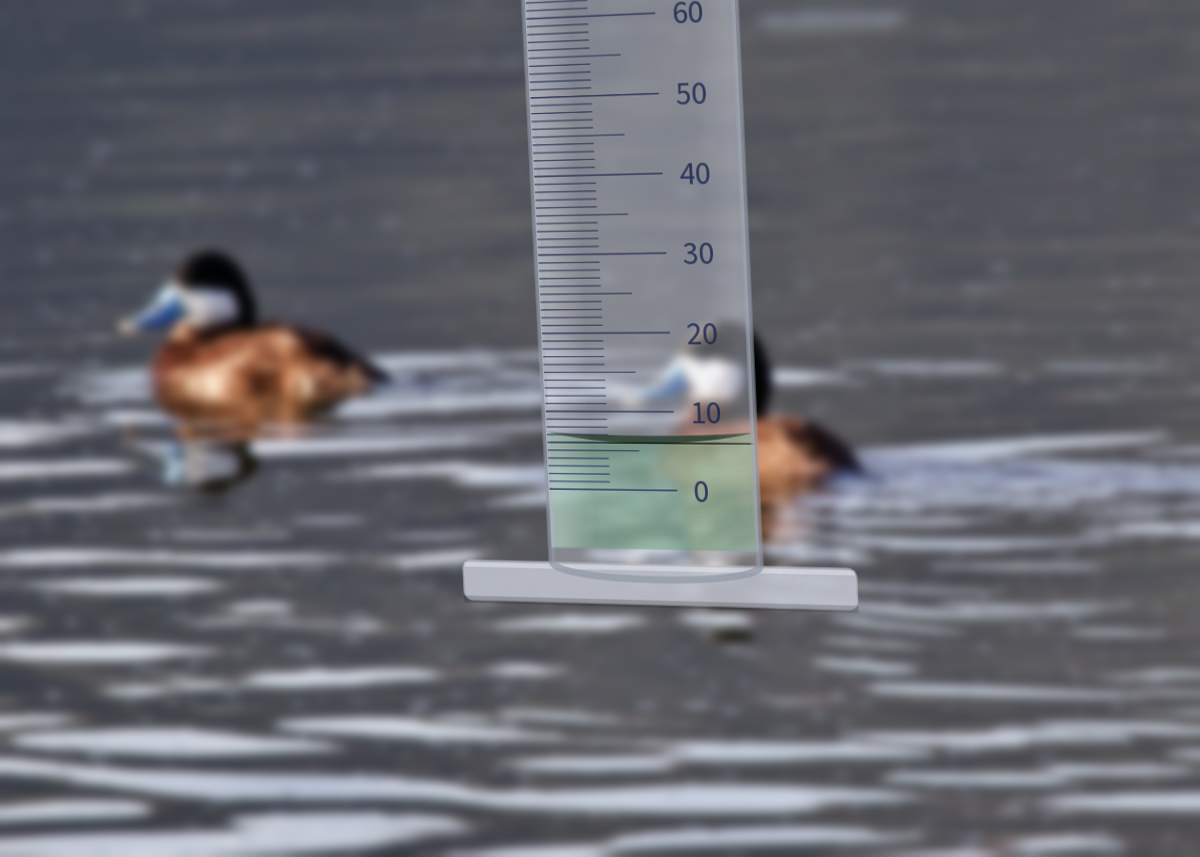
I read 6 mL
